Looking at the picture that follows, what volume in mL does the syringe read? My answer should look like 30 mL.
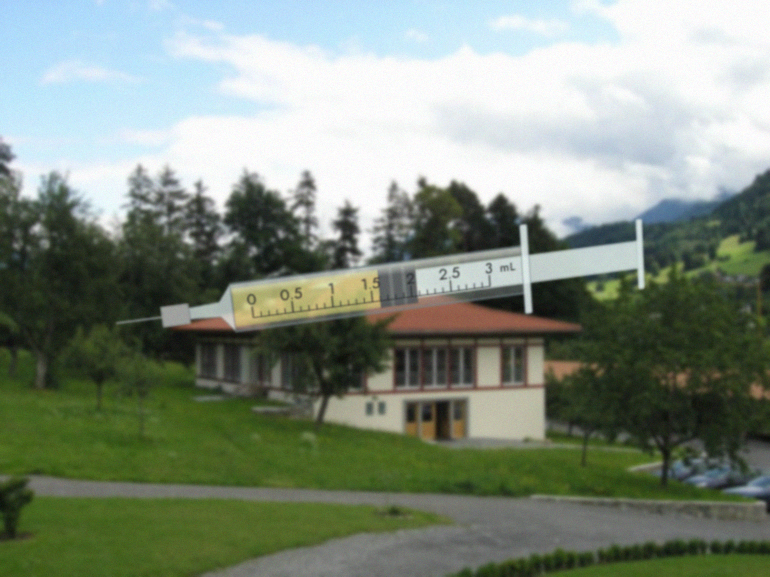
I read 1.6 mL
